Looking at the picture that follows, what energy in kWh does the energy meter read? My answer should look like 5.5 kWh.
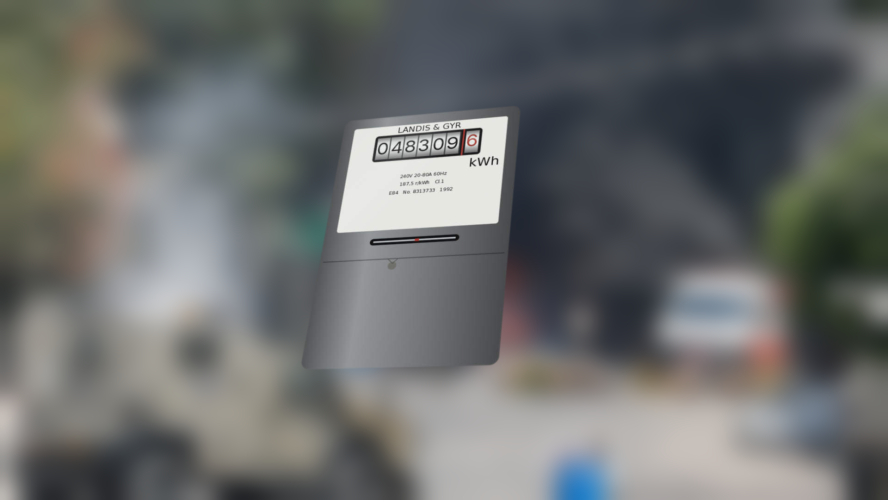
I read 48309.6 kWh
